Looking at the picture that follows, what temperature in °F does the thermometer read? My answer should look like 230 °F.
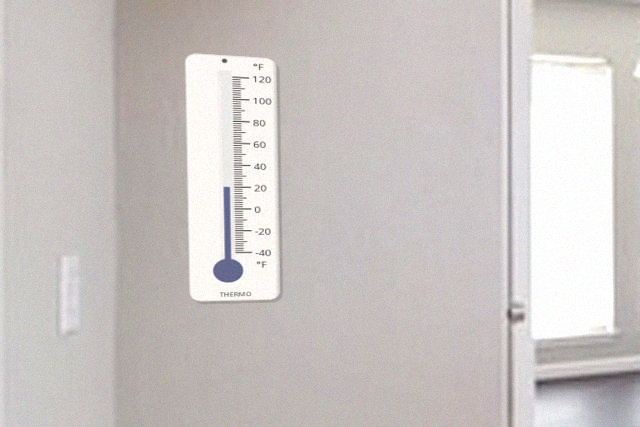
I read 20 °F
